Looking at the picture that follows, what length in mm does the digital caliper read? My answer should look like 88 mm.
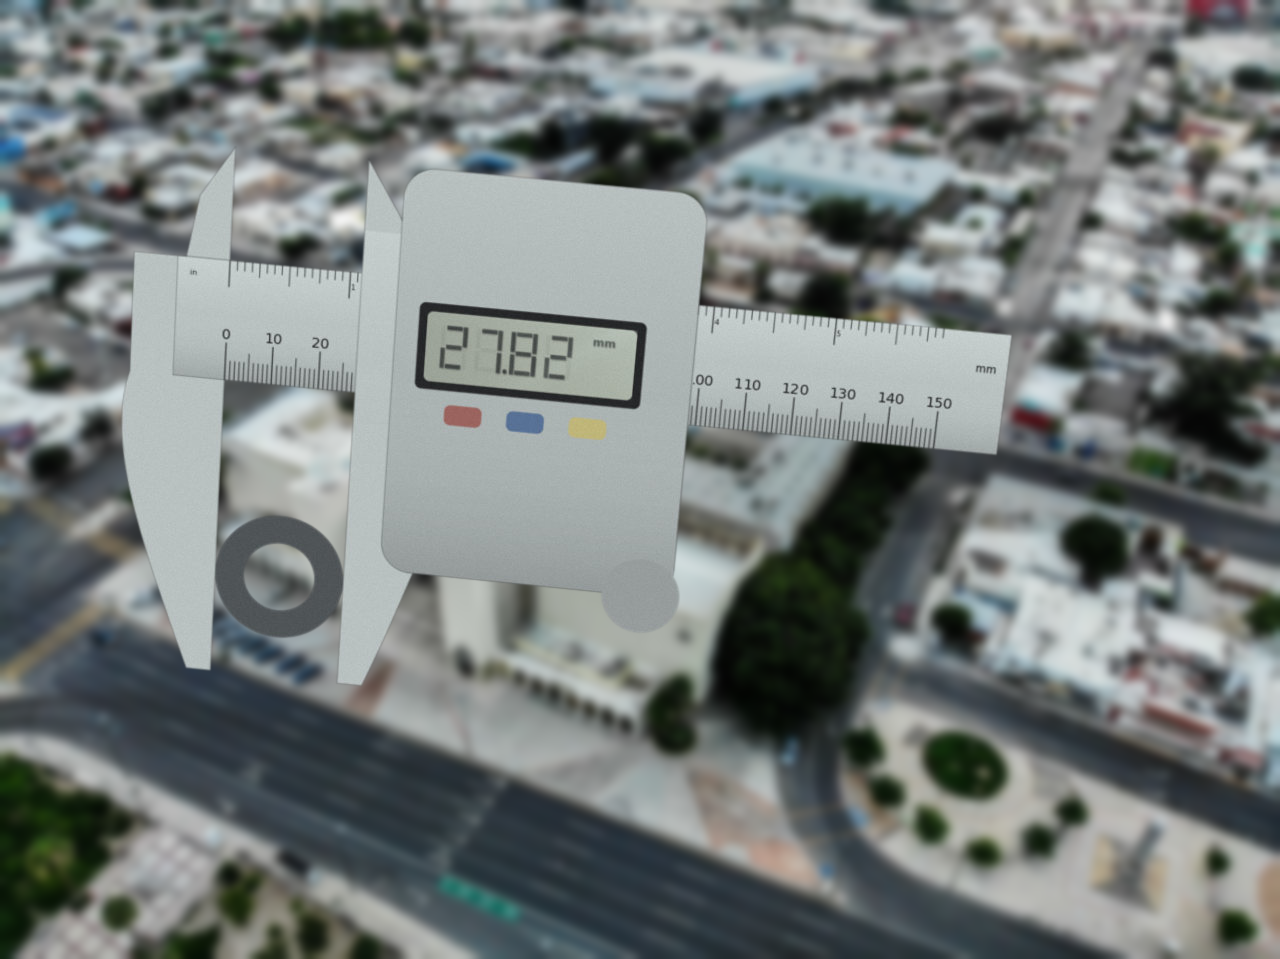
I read 27.82 mm
